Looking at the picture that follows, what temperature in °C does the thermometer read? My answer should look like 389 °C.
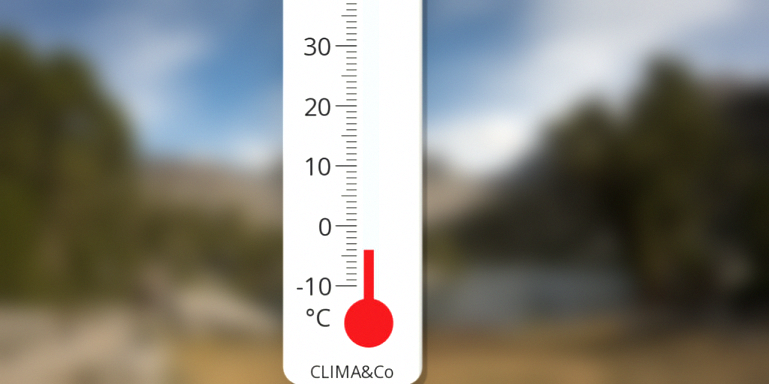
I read -4 °C
